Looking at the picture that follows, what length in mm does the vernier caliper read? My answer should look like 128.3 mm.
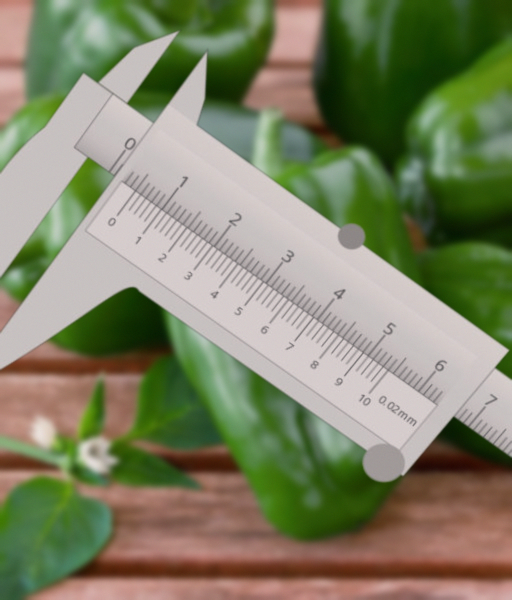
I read 5.0 mm
